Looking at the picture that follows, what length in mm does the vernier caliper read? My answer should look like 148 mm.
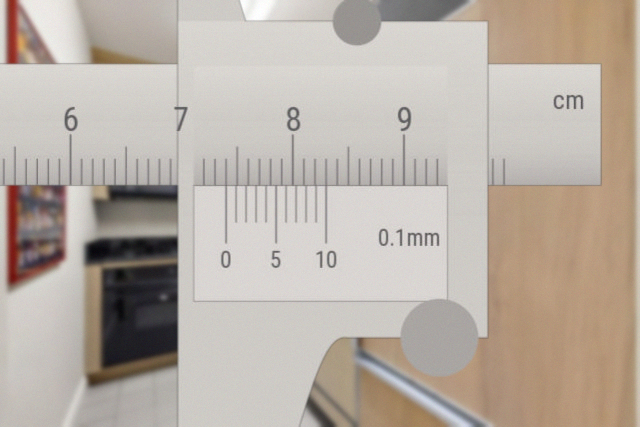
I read 74.0 mm
